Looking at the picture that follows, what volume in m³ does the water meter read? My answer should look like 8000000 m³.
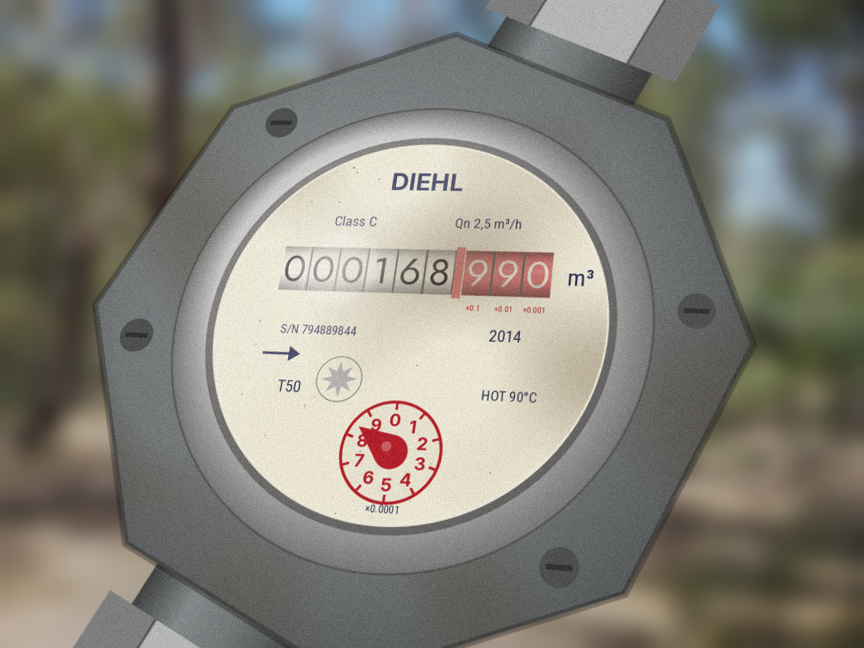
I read 168.9908 m³
